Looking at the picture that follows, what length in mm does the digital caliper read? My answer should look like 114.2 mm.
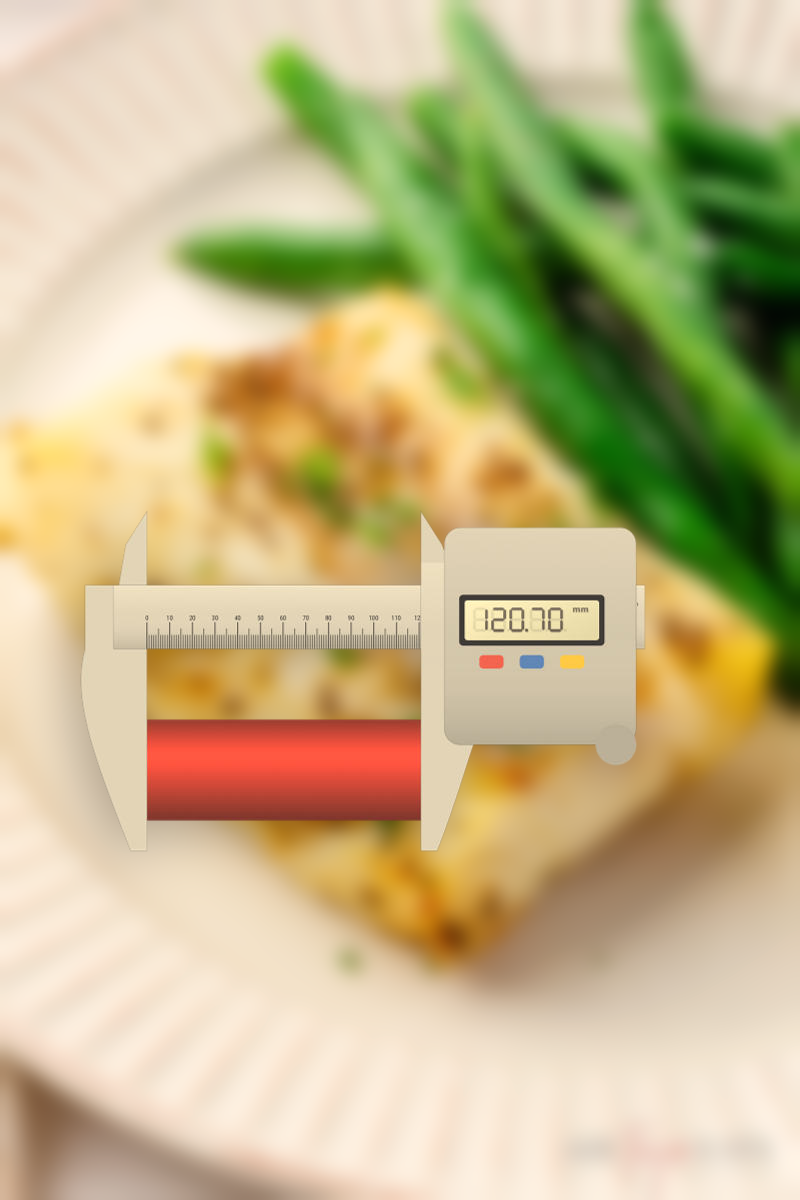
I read 120.70 mm
